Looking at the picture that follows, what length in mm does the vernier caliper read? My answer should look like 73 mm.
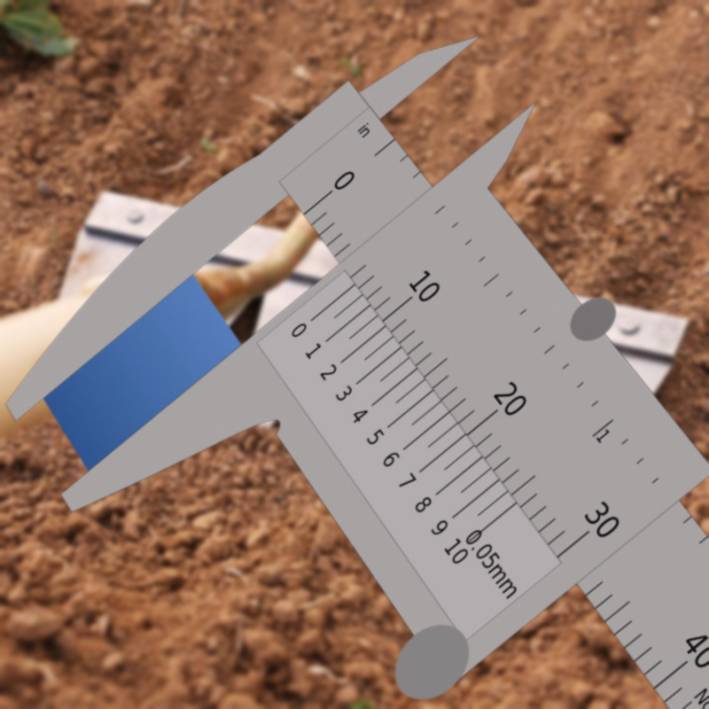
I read 6.6 mm
